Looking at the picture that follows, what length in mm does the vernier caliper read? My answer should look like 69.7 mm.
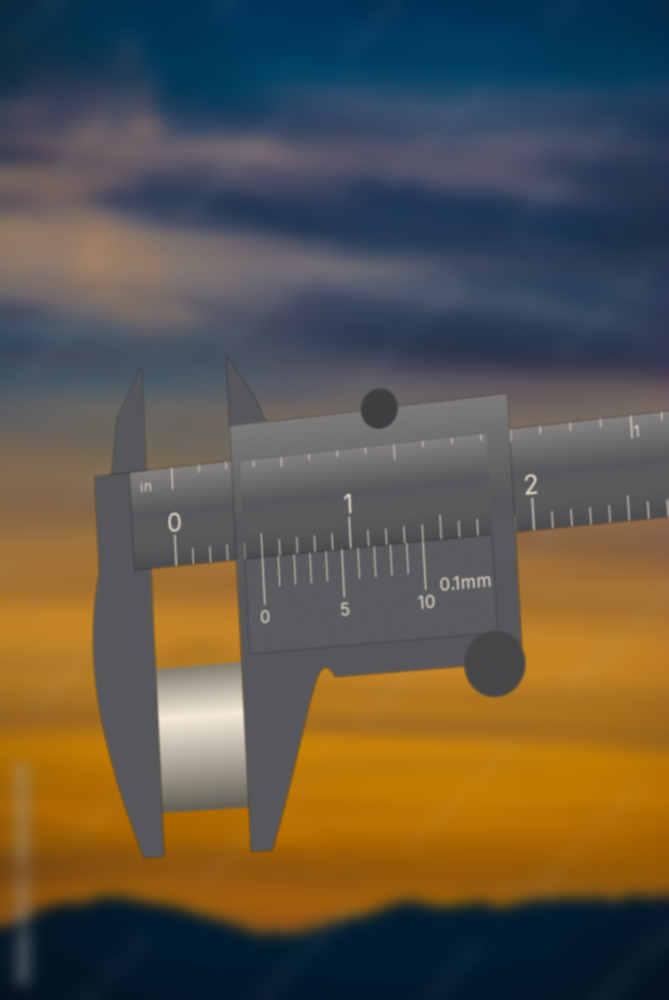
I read 5.0 mm
